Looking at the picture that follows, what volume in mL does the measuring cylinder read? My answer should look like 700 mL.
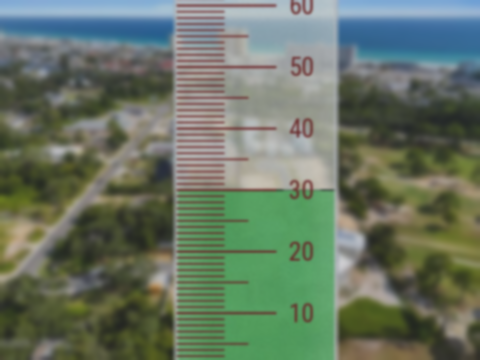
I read 30 mL
